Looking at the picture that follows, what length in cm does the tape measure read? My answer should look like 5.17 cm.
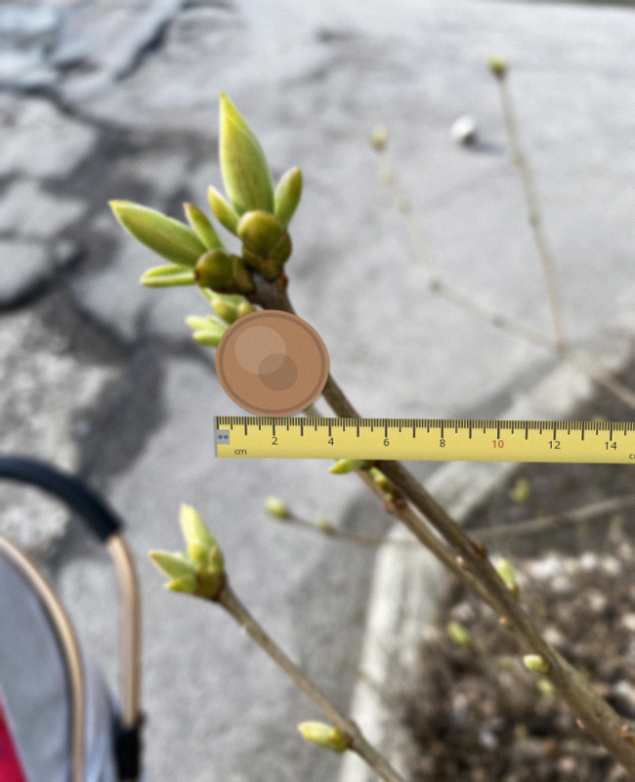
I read 4 cm
